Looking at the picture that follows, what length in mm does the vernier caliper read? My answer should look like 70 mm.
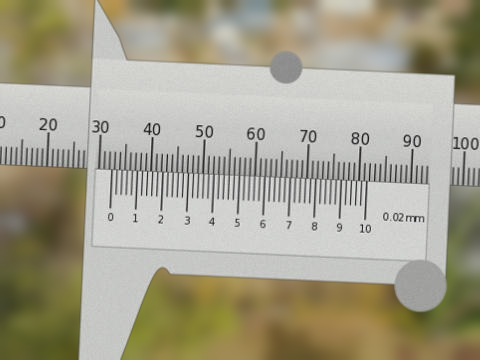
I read 32.5 mm
